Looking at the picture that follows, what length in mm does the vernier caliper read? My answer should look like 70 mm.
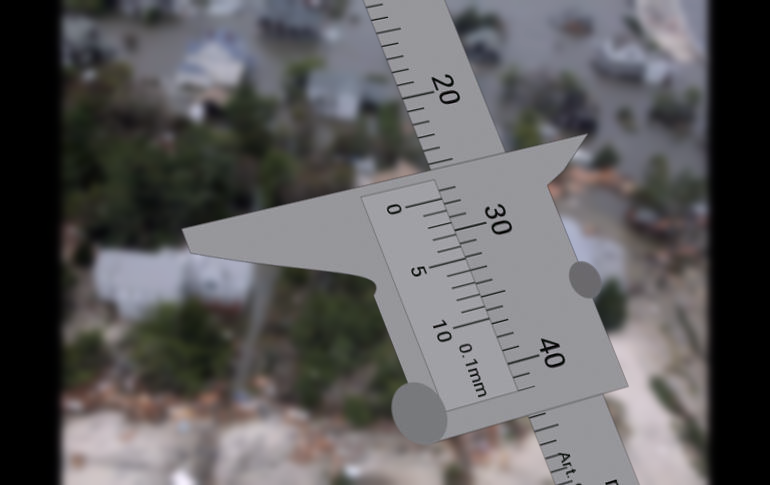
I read 27.6 mm
